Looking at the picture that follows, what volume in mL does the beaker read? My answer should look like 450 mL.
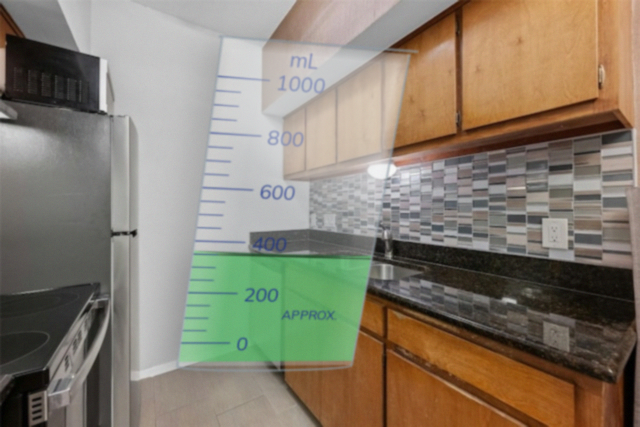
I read 350 mL
